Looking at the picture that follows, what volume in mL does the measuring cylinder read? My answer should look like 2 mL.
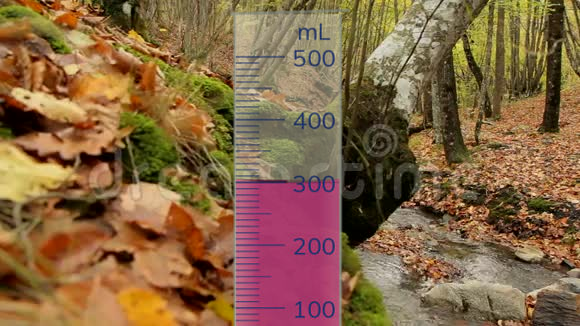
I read 300 mL
